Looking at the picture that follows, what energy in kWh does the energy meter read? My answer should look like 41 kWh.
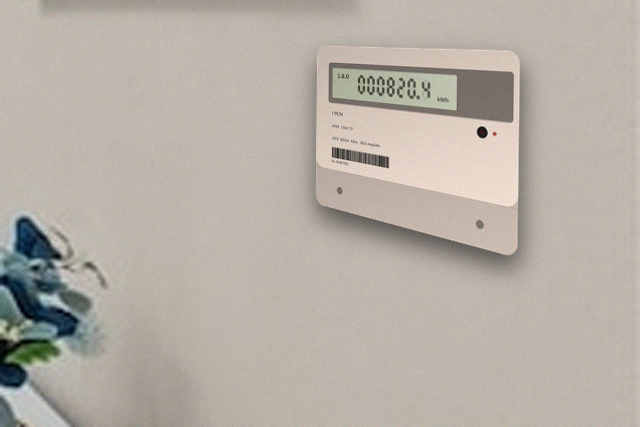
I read 820.4 kWh
